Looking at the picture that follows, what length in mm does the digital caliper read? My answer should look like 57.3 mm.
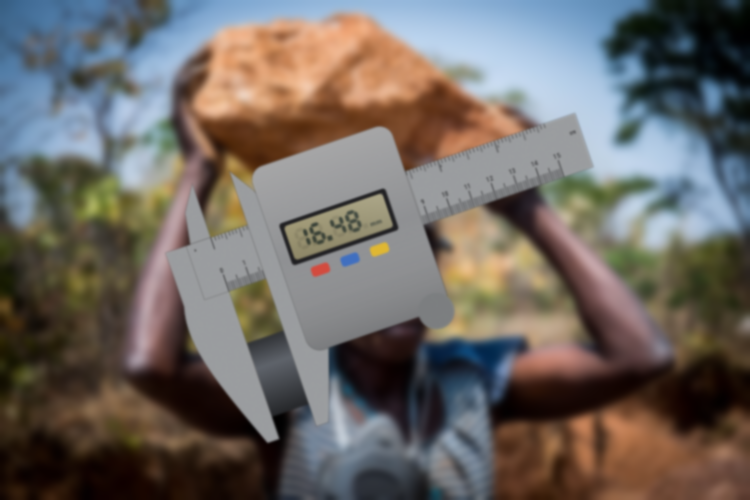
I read 16.48 mm
